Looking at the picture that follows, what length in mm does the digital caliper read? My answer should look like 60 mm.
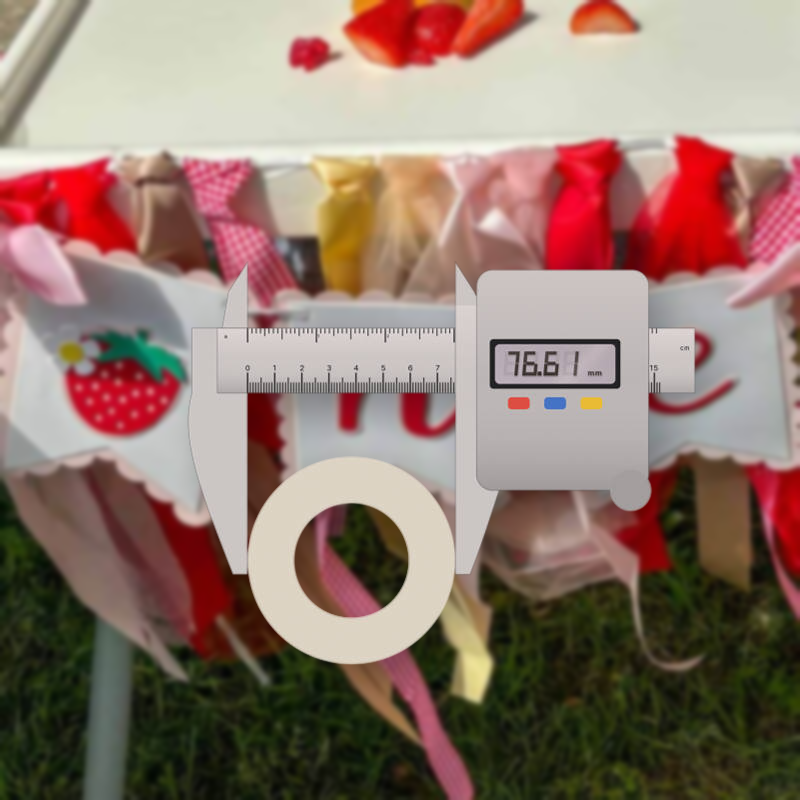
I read 76.61 mm
